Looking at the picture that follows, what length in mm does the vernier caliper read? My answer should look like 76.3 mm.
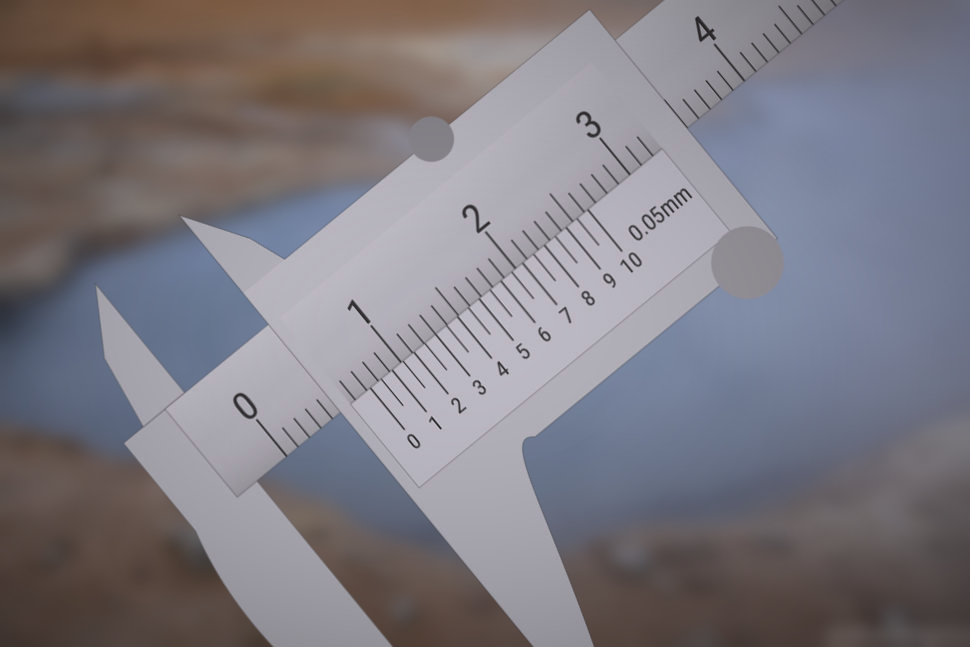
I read 7.3 mm
